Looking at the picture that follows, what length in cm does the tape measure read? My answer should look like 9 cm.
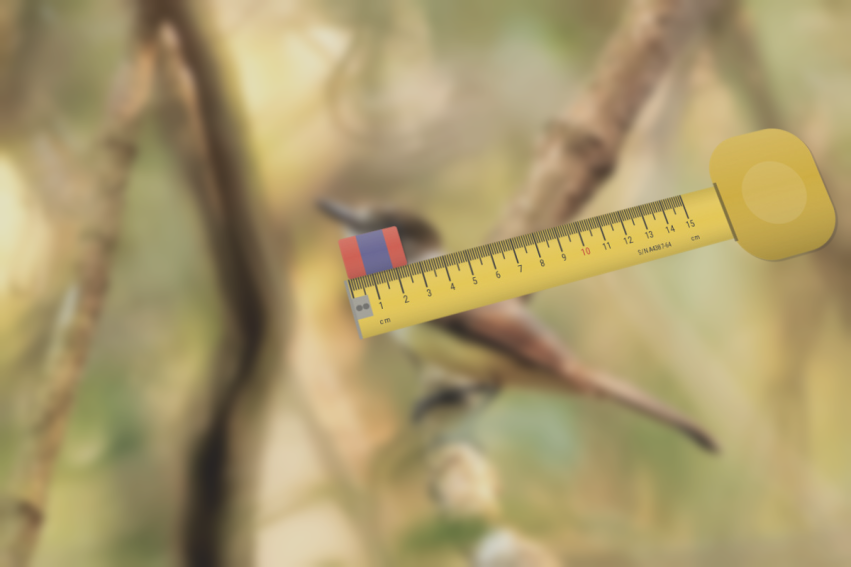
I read 2.5 cm
